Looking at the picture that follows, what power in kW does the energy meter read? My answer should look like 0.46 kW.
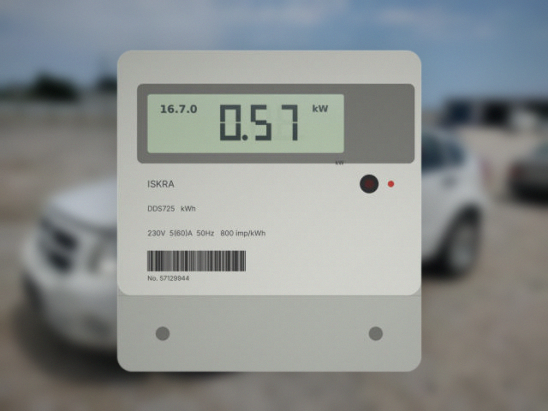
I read 0.57 kW
